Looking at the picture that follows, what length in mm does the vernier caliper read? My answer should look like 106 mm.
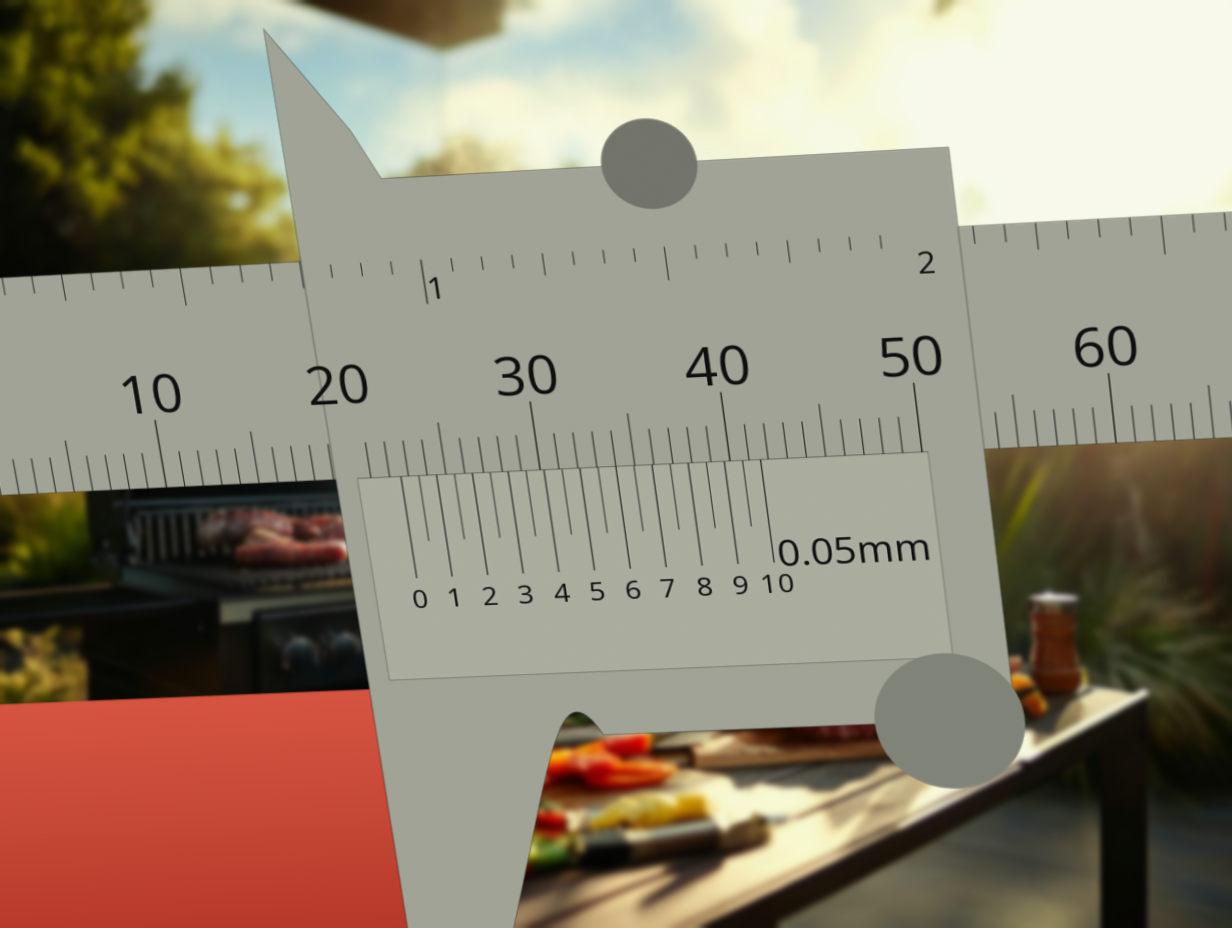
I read 22.6 mm
